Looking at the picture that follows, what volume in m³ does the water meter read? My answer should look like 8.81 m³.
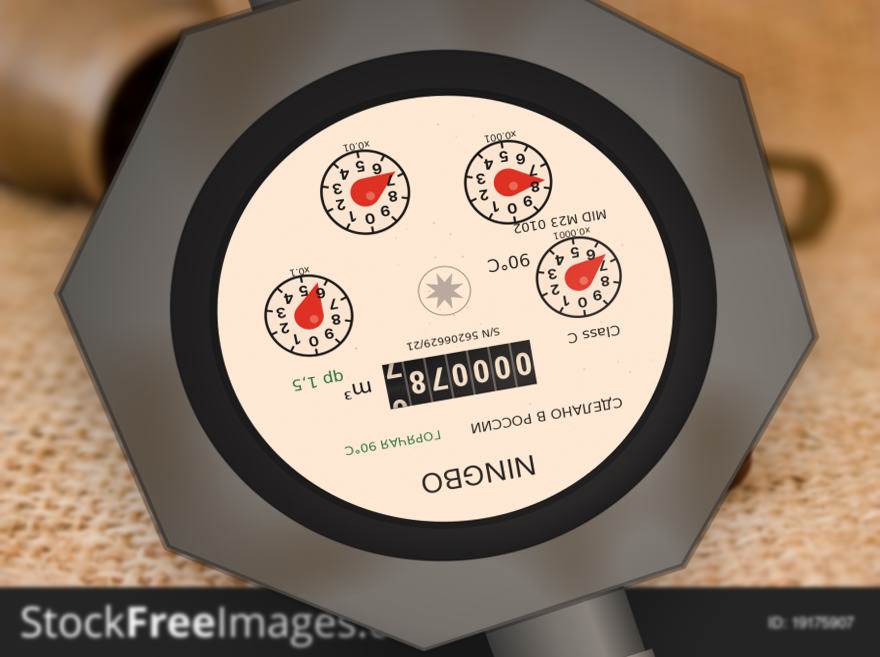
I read 786.5676 m³
